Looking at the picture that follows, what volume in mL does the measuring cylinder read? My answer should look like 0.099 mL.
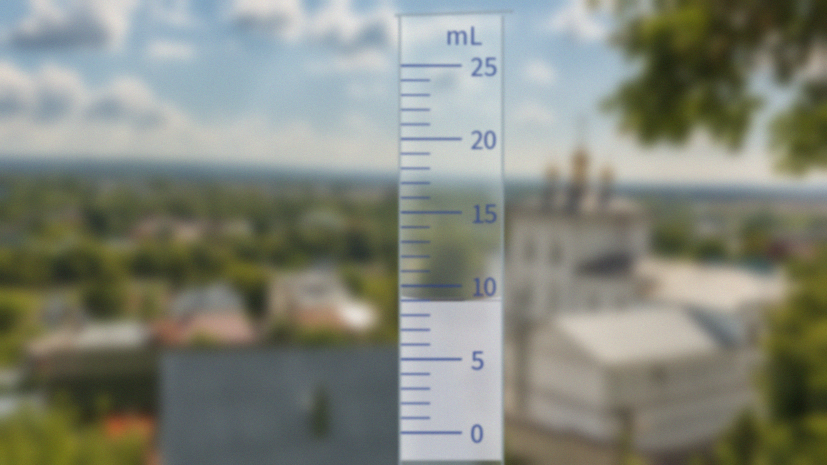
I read 9 mL
